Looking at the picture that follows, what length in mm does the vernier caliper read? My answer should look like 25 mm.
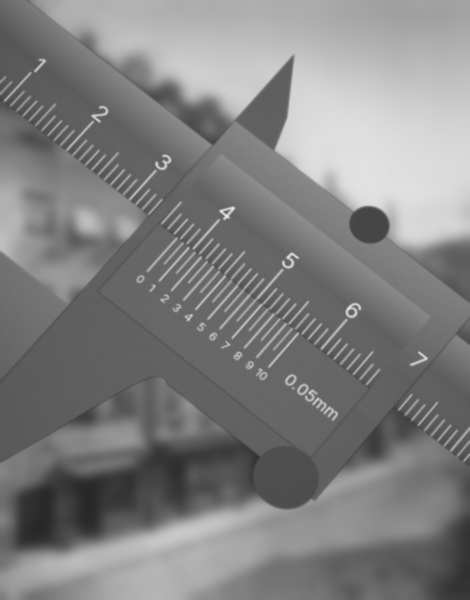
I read 37.6 mm
